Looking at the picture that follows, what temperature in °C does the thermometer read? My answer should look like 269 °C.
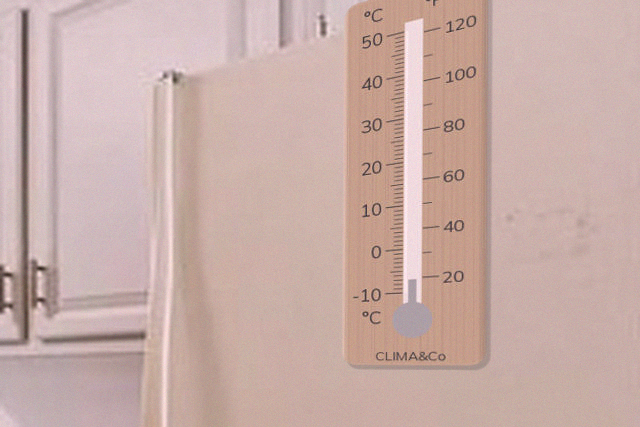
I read -7 °C
